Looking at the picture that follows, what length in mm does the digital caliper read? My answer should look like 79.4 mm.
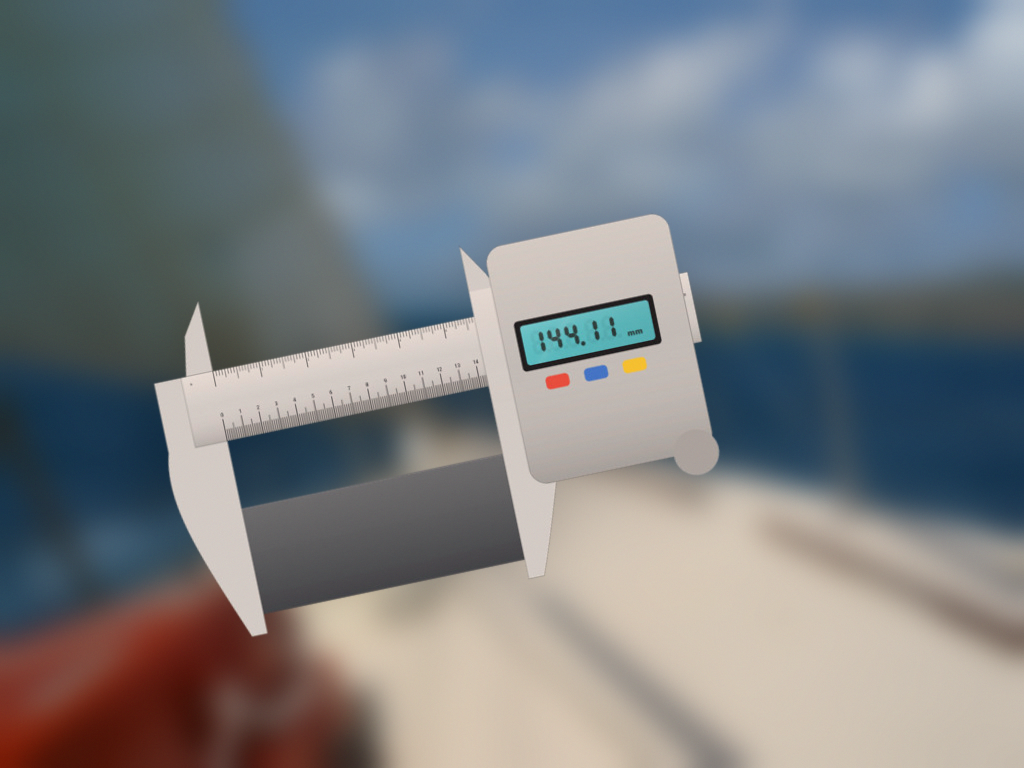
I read 144.11 mm
